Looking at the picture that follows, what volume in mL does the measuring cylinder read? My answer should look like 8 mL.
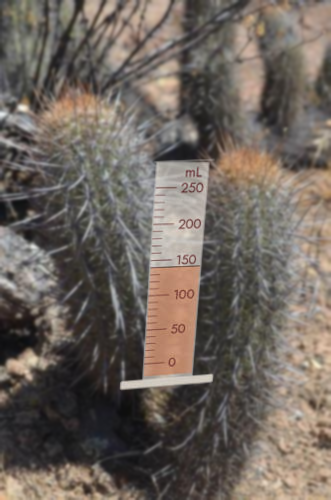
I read 140 mL
